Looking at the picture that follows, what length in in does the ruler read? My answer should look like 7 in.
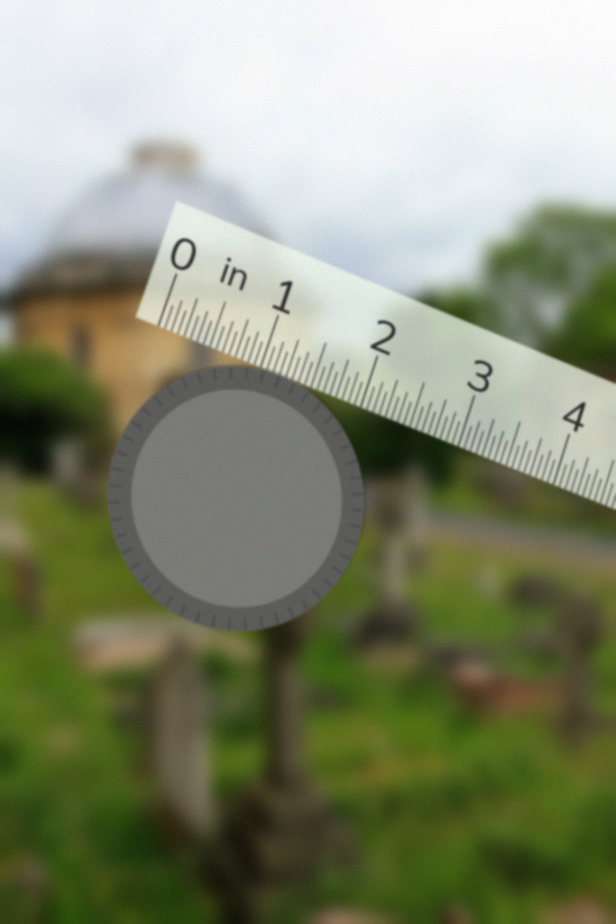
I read 2.375 in
